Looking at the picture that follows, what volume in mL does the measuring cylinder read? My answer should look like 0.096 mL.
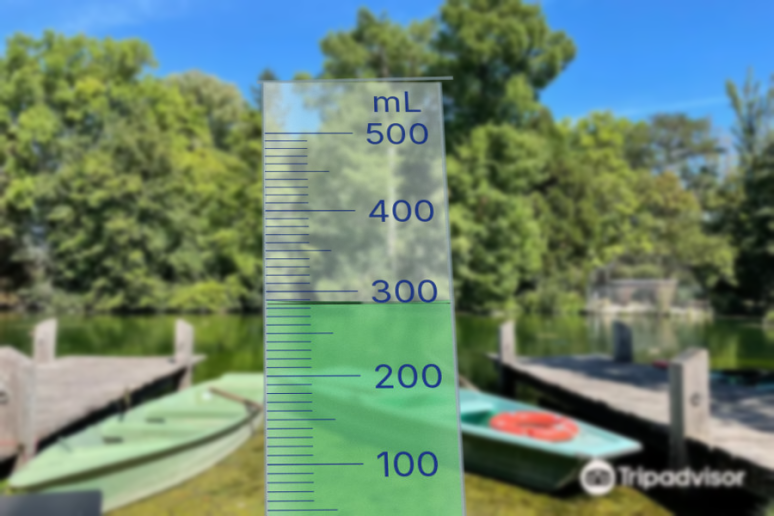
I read 285 mL
